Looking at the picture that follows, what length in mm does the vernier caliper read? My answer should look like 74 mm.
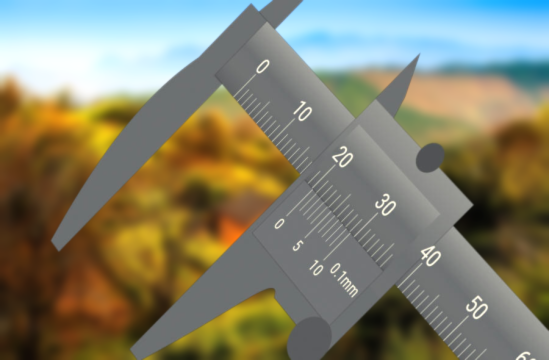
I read 20.2 mm
